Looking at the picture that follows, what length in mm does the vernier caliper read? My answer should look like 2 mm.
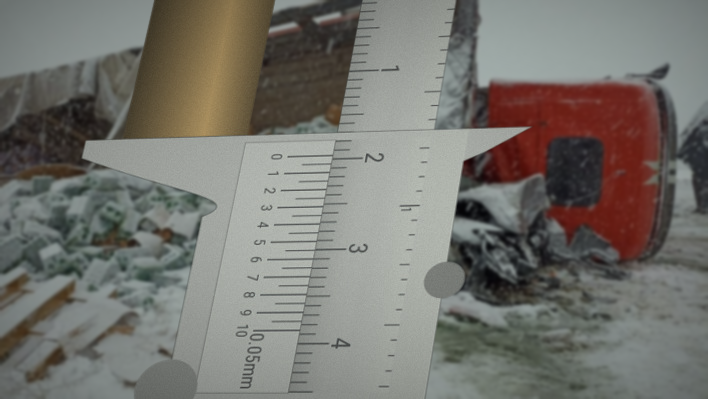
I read 19.6 mm
